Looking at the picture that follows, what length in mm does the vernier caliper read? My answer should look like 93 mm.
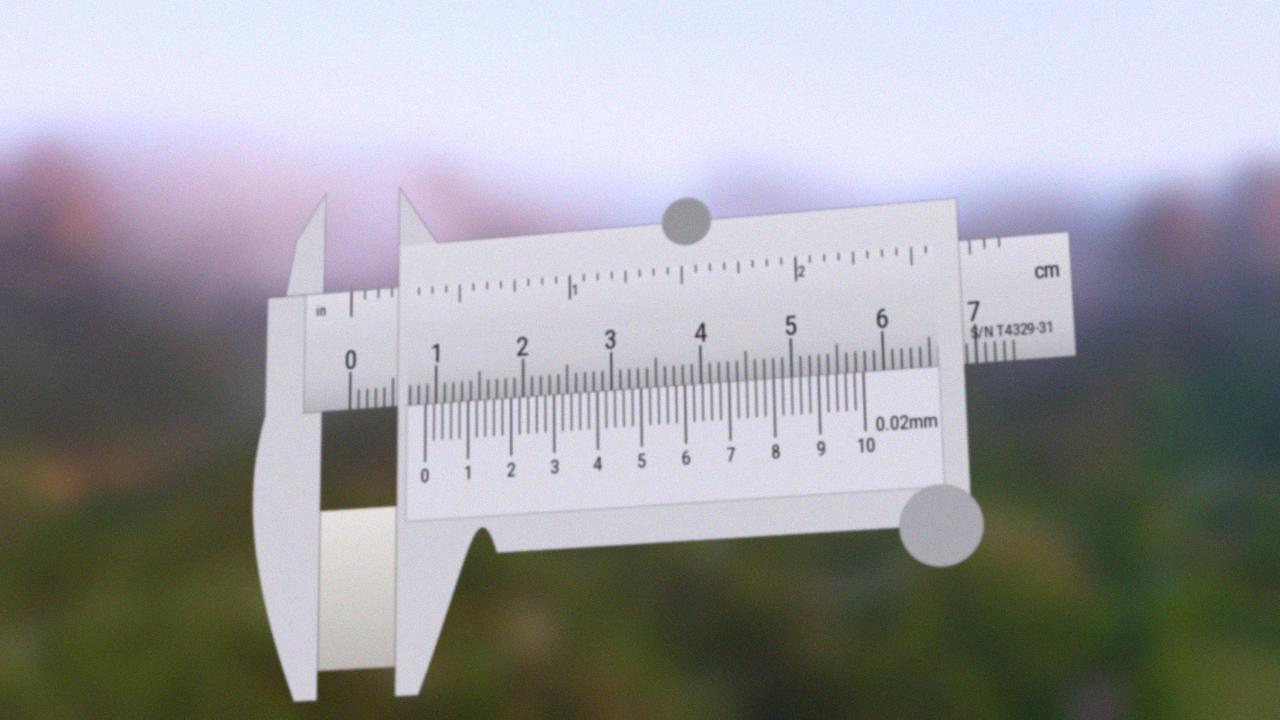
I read 8.8 mm
